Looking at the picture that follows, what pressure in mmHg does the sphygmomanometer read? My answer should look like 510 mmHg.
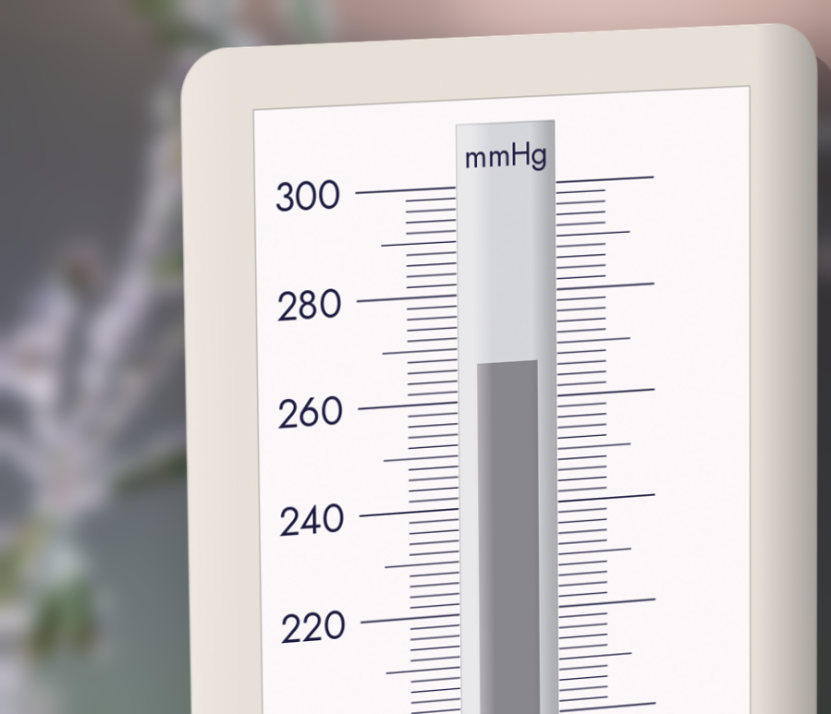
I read 267 mmHg
